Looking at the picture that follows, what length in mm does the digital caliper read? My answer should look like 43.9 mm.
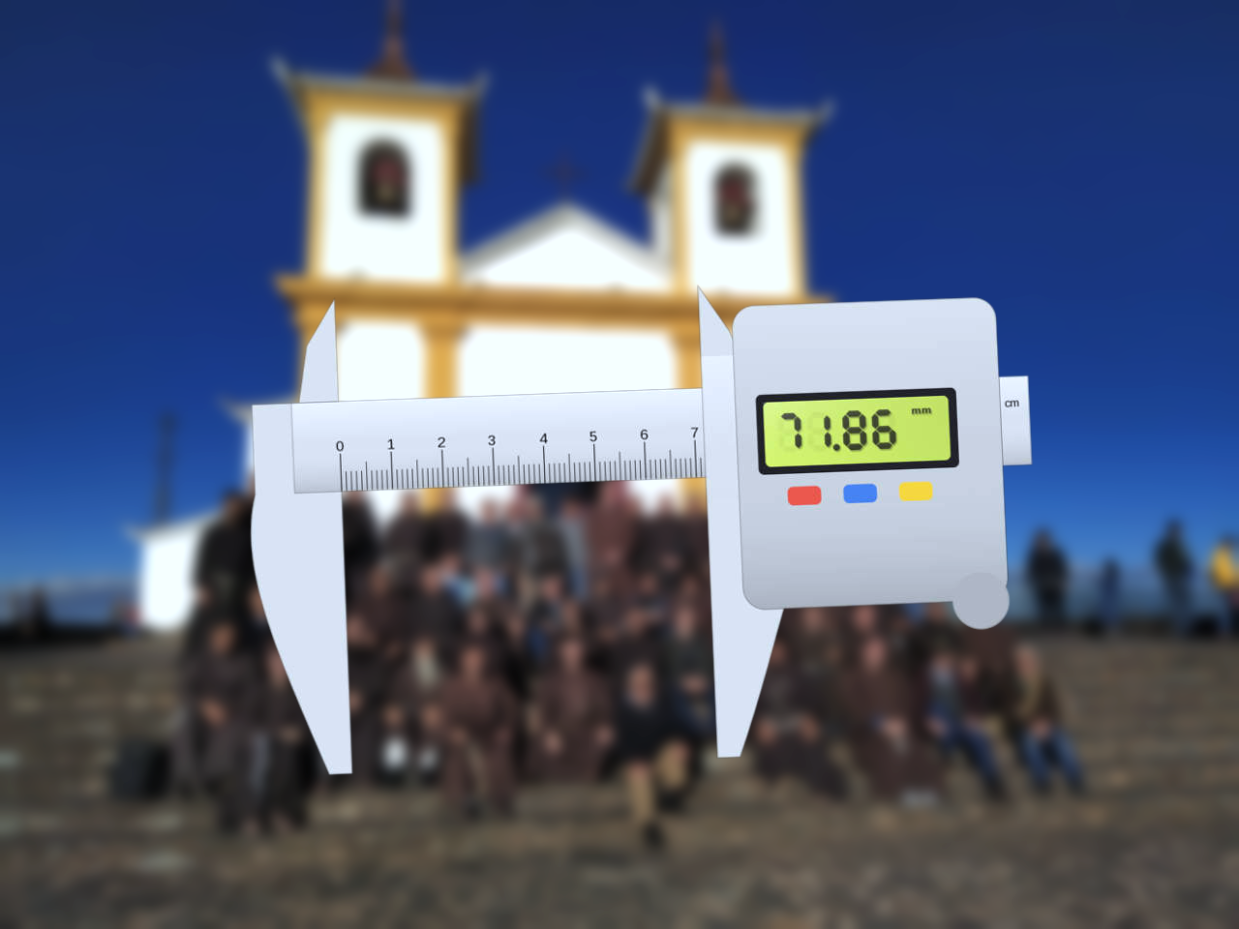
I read 71.86 mm
